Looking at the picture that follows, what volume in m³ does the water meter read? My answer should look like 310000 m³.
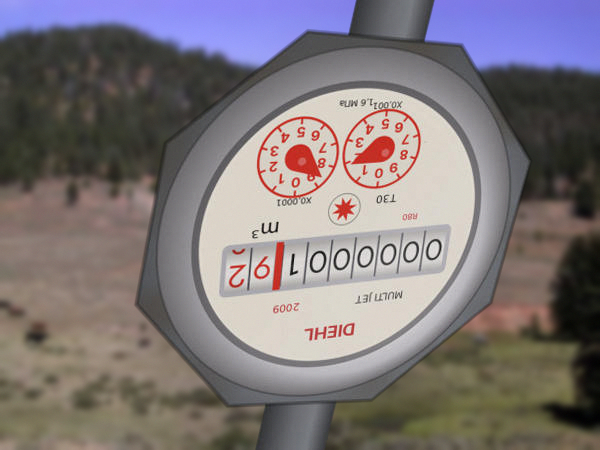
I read 1.9218 m³
